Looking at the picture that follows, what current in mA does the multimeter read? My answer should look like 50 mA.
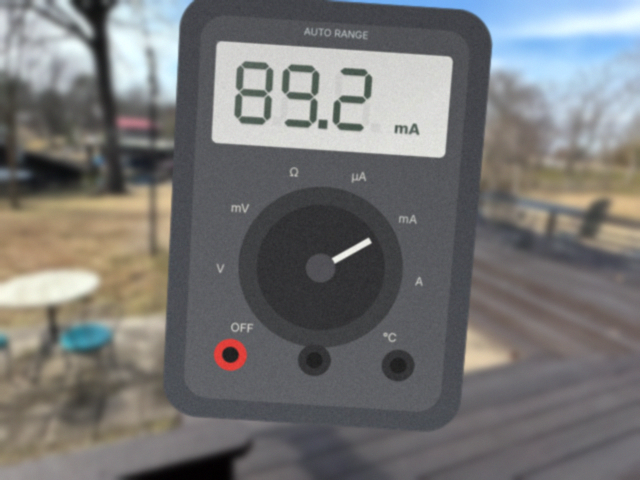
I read 89.2 mA
